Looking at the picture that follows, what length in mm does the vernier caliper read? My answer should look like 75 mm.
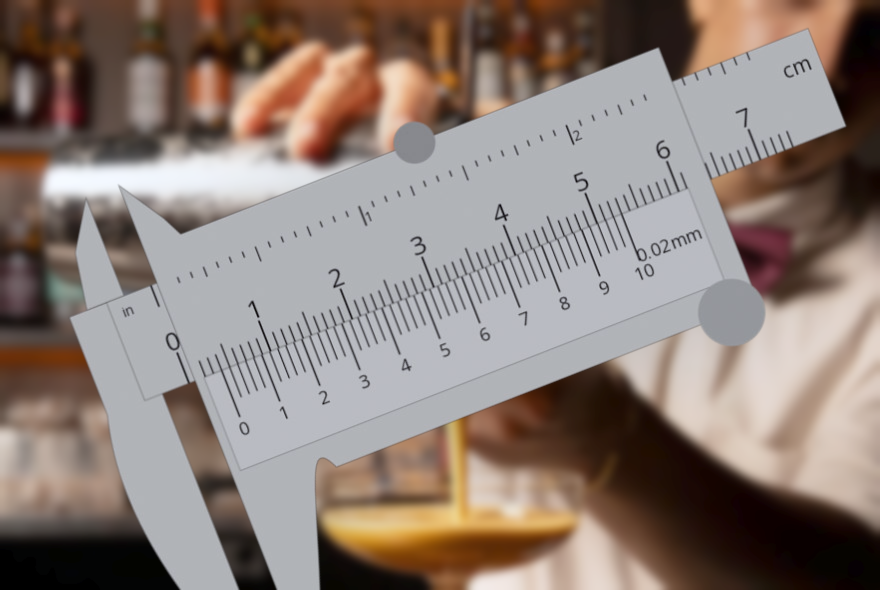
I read 4.0 mm
